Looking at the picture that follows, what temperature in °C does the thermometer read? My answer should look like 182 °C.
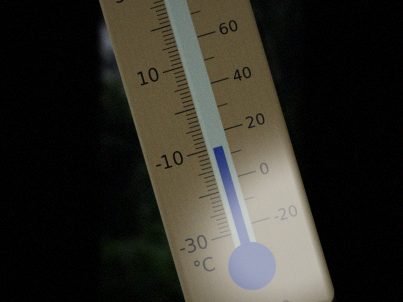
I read -10 °C
